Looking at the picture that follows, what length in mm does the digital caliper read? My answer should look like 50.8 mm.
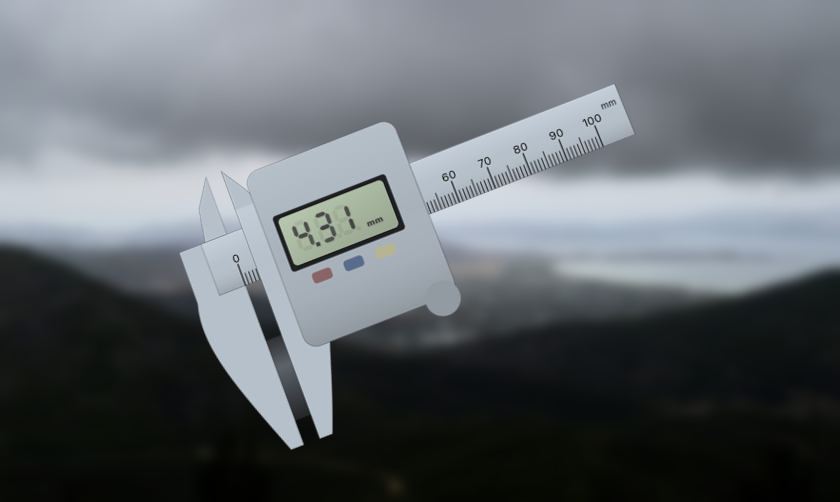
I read 4.31 mm
